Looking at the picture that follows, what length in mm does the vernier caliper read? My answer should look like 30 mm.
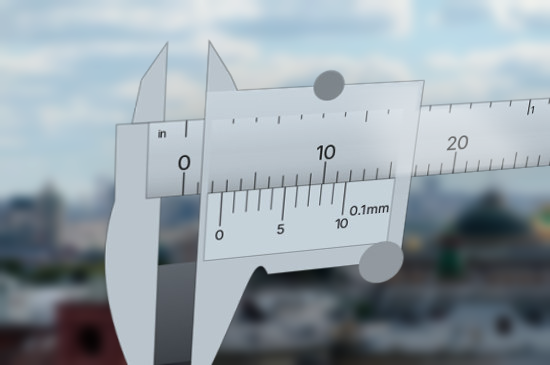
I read 2.7 mm
